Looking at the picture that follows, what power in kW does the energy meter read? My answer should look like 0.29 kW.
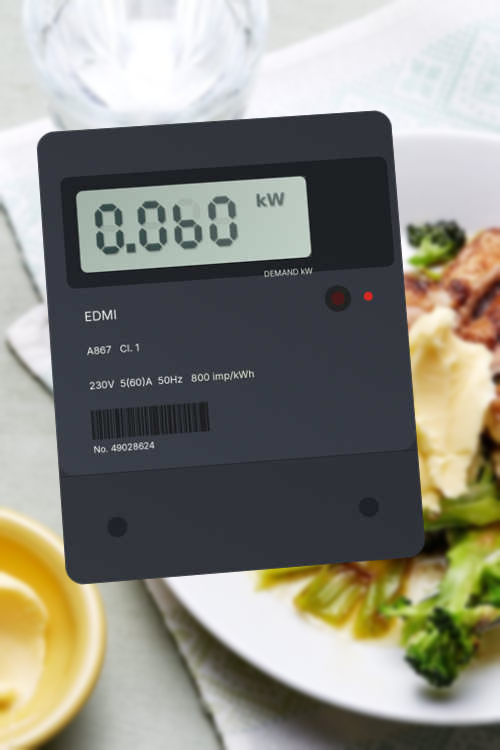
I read 0.060 kW
